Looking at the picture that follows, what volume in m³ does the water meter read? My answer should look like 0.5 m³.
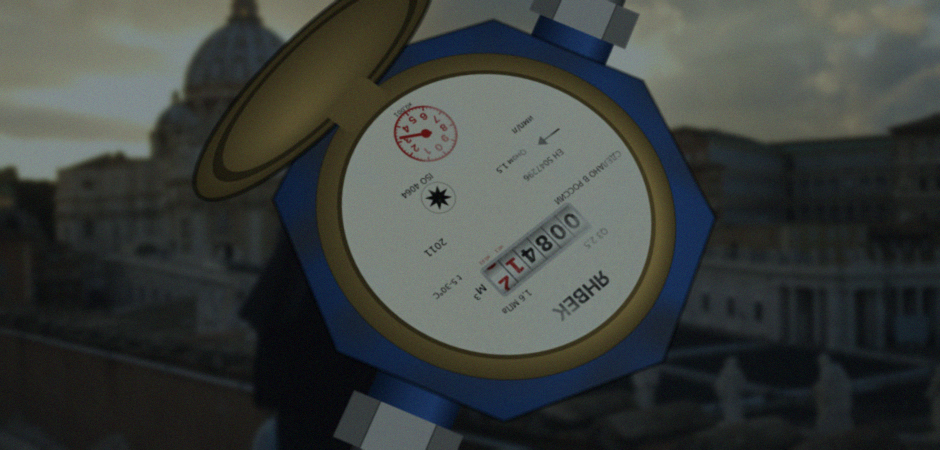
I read 84.123 m³
